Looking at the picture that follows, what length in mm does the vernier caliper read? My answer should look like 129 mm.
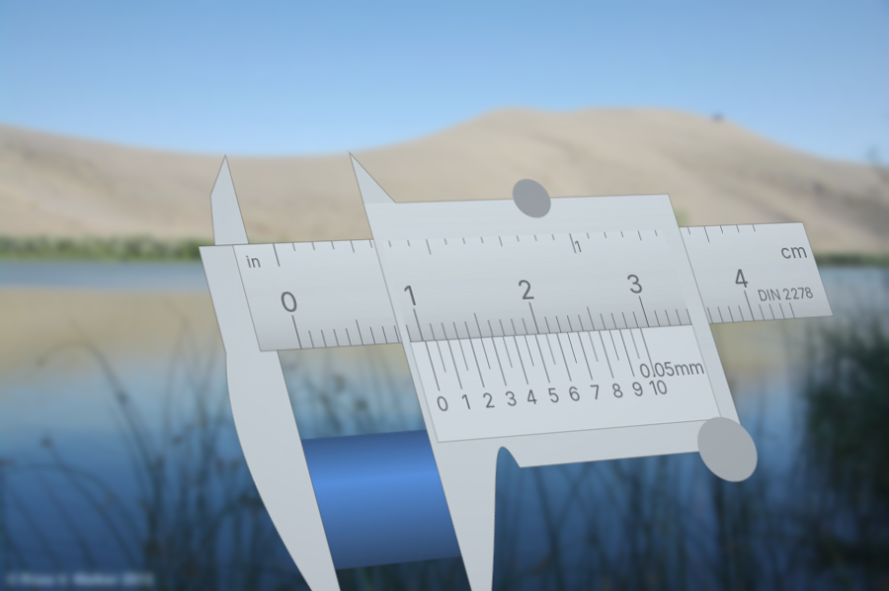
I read 10.2 mm
